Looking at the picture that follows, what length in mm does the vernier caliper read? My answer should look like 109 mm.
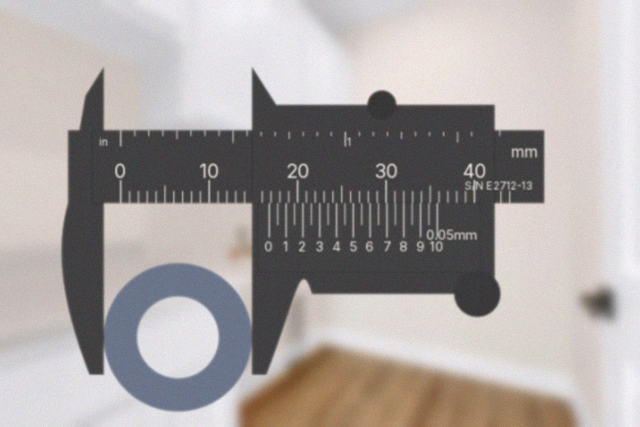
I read 16.8 mm
